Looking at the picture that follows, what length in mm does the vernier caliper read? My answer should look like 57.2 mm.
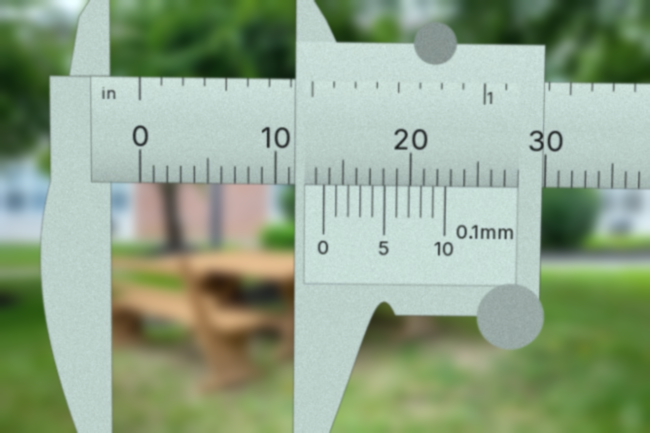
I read 13.6 mm
